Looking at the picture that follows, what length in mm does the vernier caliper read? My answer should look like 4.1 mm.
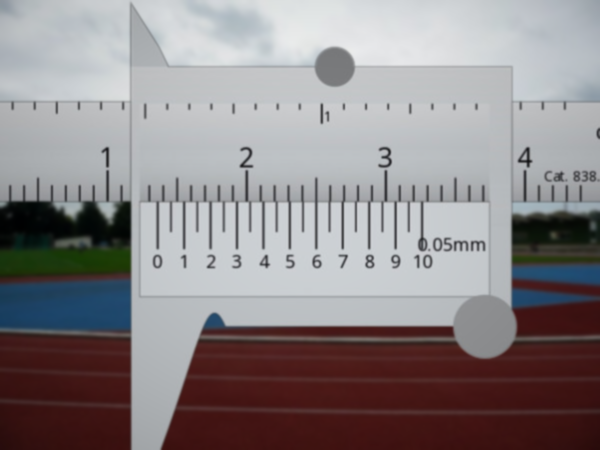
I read 13.6 mm
